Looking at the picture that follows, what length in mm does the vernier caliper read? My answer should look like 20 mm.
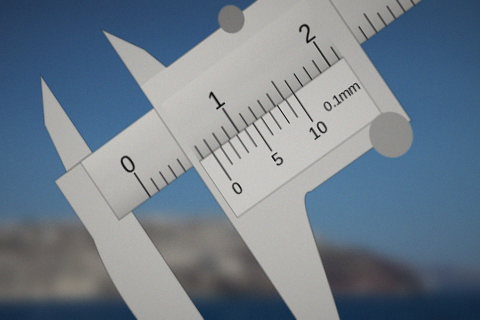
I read 7.0 mm
